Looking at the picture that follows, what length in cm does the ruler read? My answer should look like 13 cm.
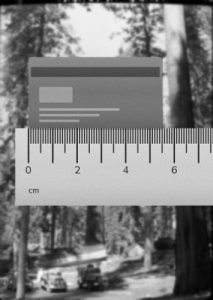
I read 5.5 cm
